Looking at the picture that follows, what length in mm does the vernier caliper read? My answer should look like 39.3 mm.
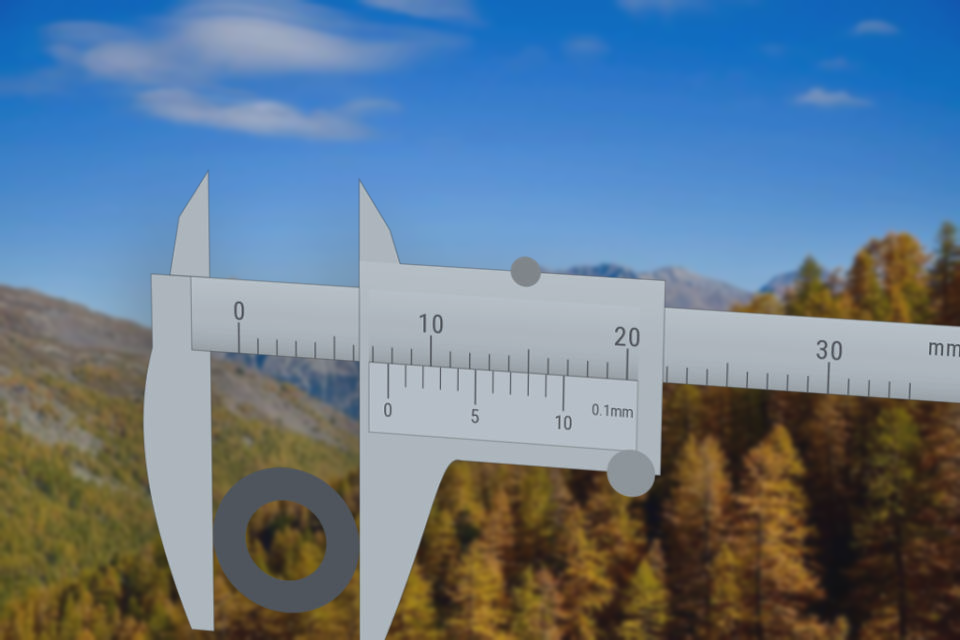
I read 7.8 mm
